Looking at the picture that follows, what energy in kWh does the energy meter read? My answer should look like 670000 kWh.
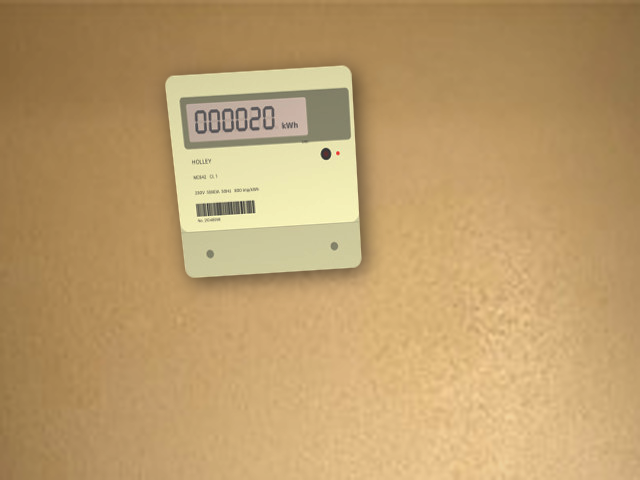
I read 20 kWh
